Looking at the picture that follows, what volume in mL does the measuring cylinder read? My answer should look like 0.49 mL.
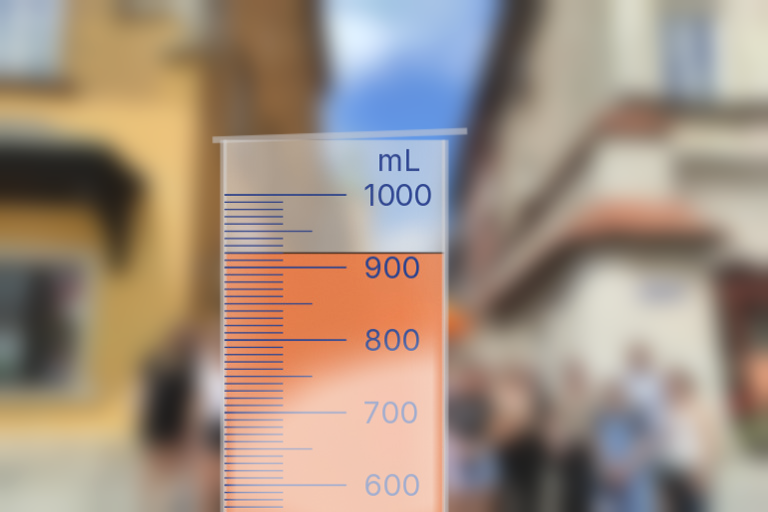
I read 920 mL
